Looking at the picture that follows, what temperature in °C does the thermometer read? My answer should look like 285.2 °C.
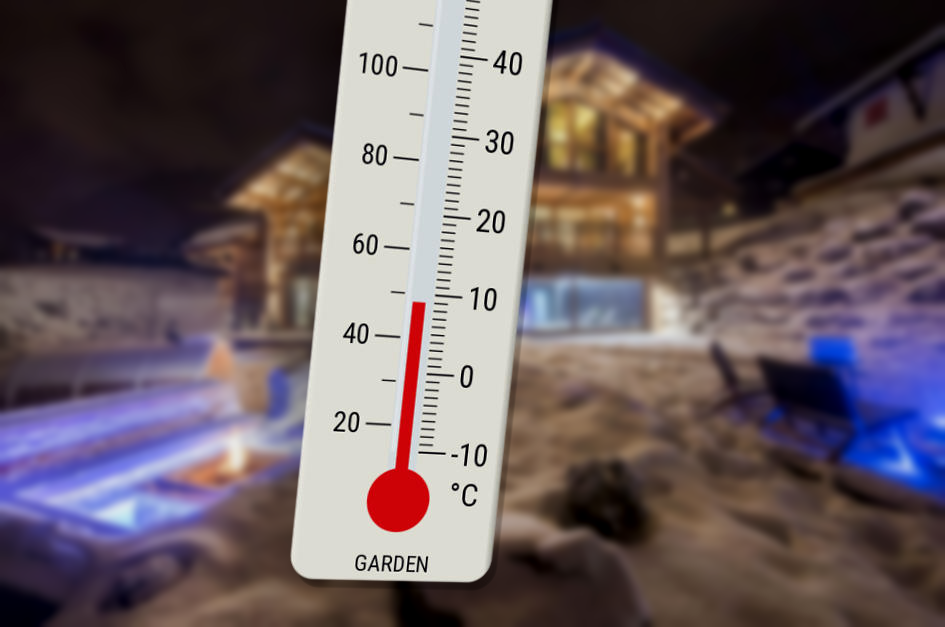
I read 9 °C
